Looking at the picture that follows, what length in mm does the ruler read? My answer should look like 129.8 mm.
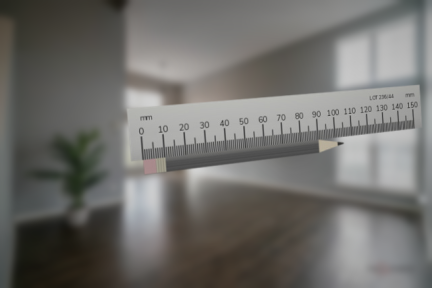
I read 105 mm
